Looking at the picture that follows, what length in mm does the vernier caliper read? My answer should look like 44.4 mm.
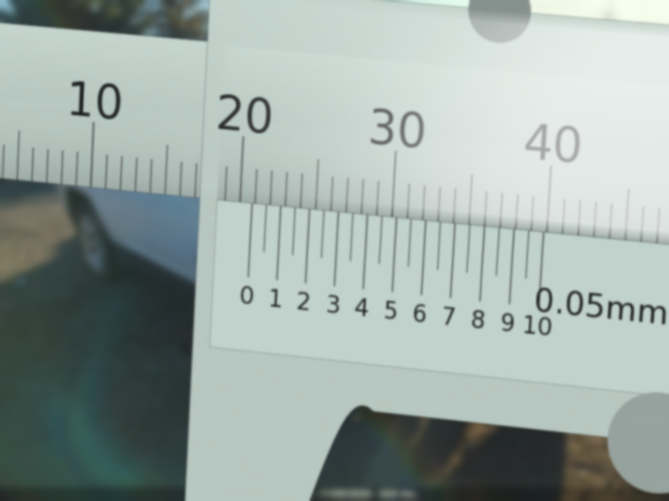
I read 20.8 mm
